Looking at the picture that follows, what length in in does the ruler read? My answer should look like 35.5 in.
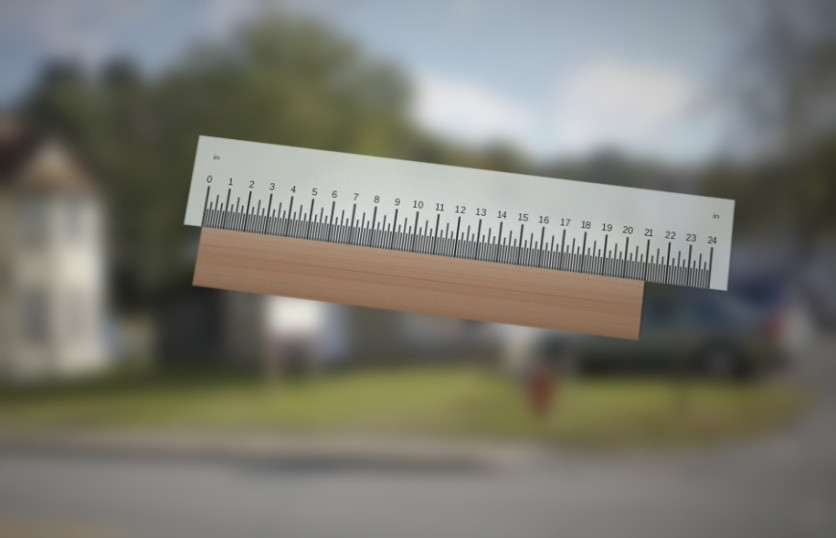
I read 21 in
